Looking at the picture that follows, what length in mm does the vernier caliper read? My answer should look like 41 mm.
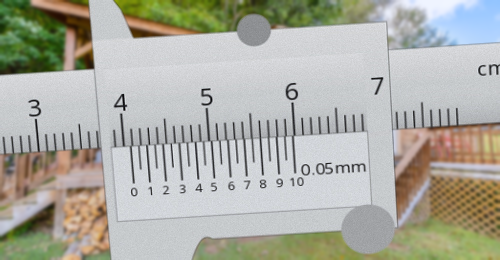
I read 40.8 mm
